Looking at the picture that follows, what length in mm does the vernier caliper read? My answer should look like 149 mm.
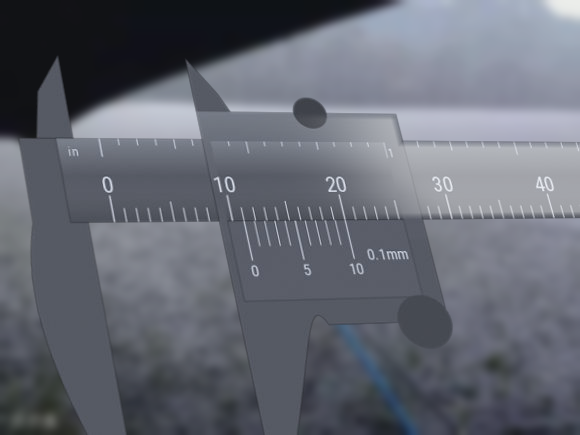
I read 11.0 mm
